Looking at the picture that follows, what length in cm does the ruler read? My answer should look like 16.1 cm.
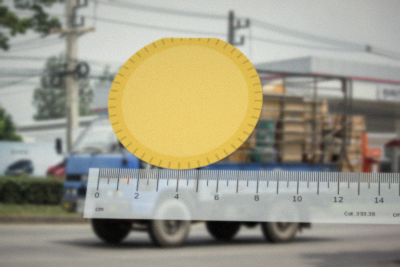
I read 8 cm
